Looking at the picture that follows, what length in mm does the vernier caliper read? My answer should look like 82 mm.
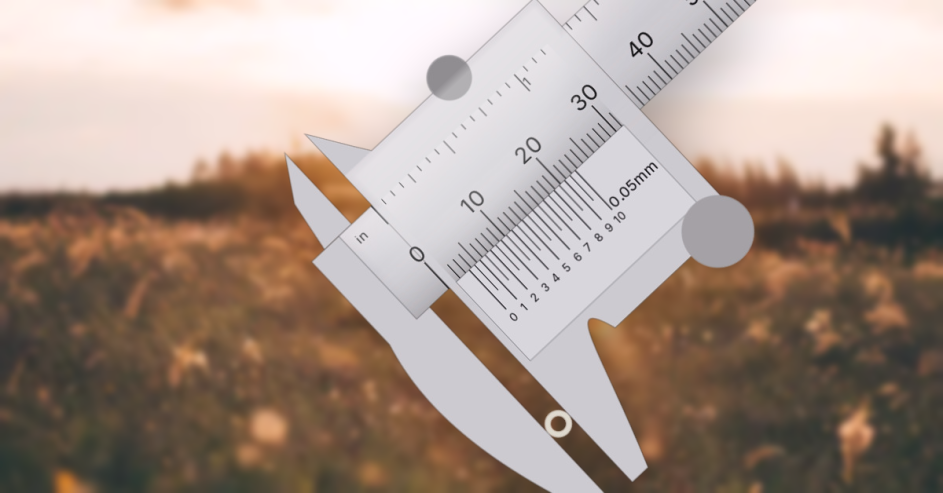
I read 3.6 mm
